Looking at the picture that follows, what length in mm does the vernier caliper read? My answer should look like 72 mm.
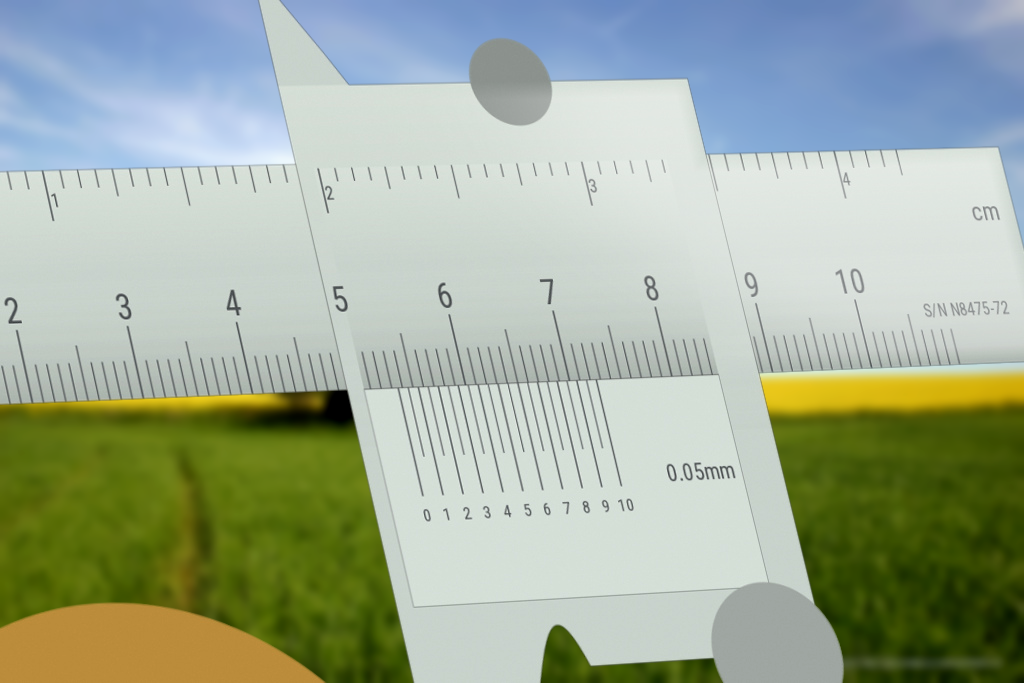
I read 53.6 mm
